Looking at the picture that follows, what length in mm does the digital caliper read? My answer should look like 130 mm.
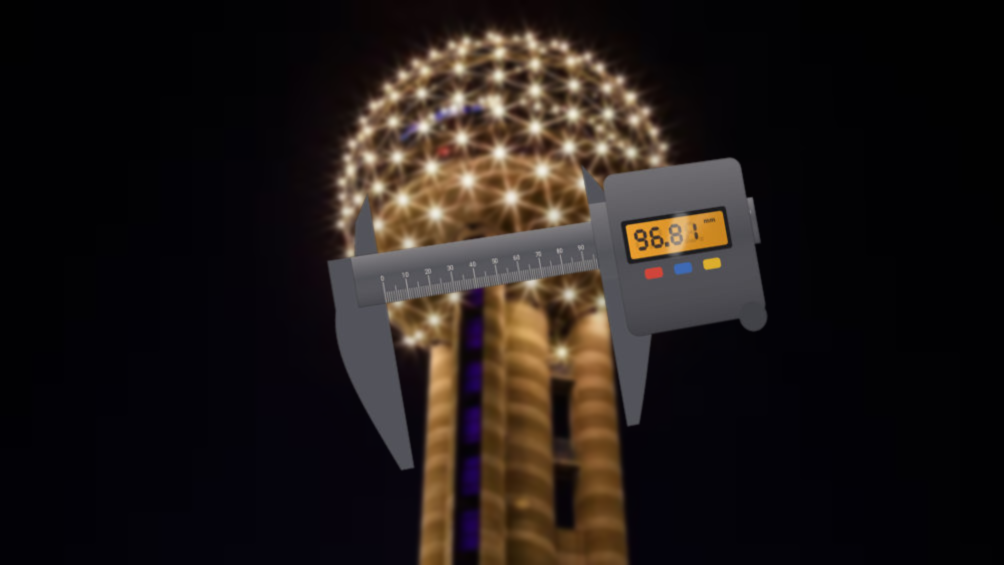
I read 96.81 mm
